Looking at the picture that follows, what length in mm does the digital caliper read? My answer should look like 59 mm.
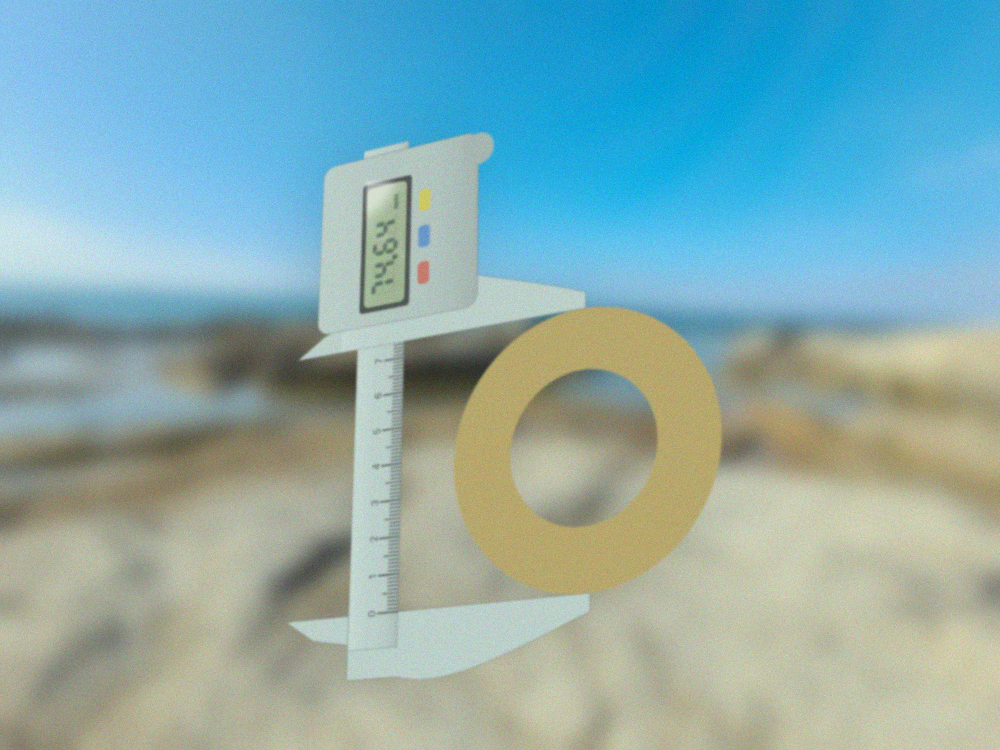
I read 74.64 mm
